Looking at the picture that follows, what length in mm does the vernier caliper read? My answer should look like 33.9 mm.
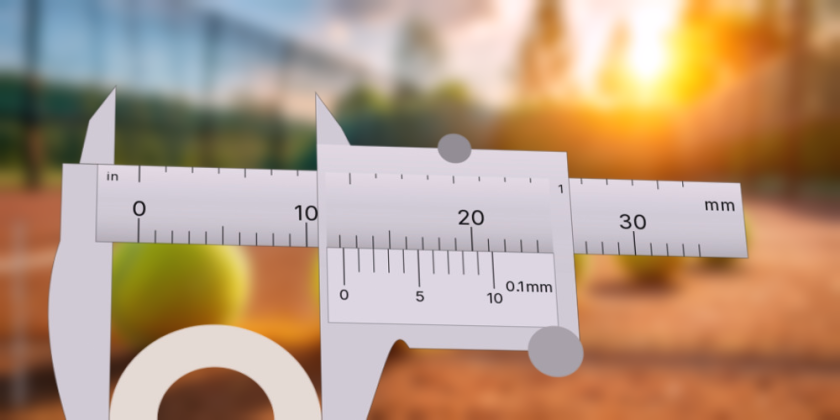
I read 12.2 mm
